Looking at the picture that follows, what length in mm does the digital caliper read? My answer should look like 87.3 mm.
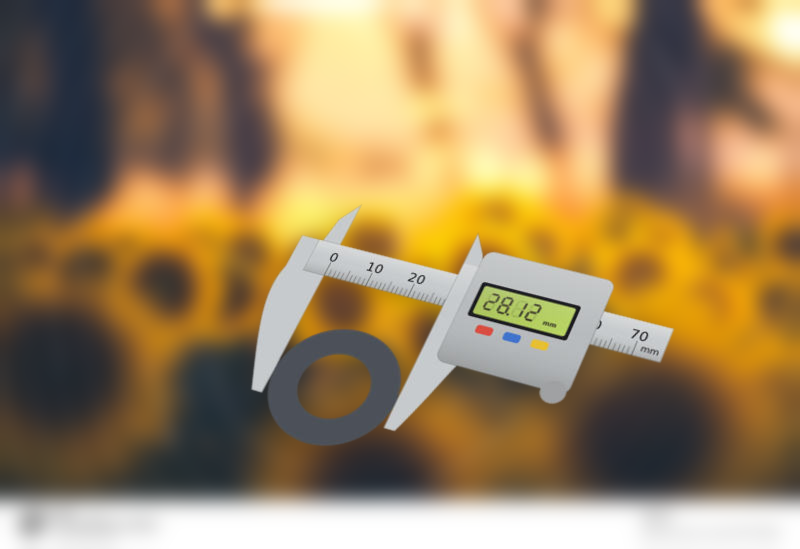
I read 28.12 mm
